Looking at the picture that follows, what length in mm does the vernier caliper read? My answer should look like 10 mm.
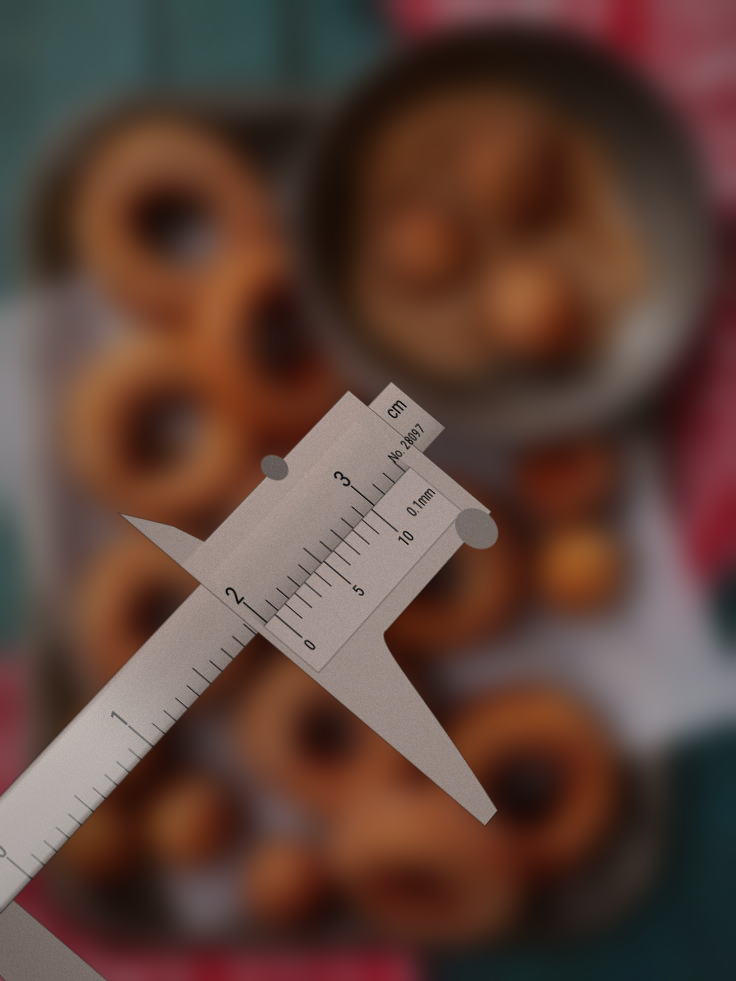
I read 20.7 mm
